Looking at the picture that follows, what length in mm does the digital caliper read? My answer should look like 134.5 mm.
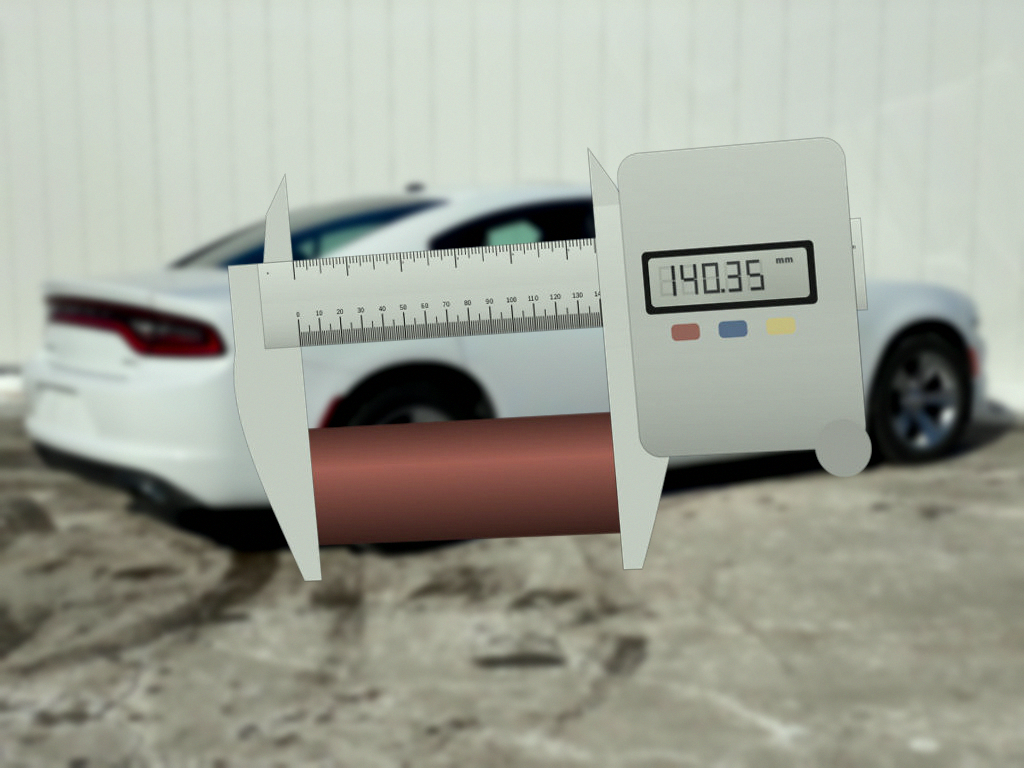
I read 140.35 mm
